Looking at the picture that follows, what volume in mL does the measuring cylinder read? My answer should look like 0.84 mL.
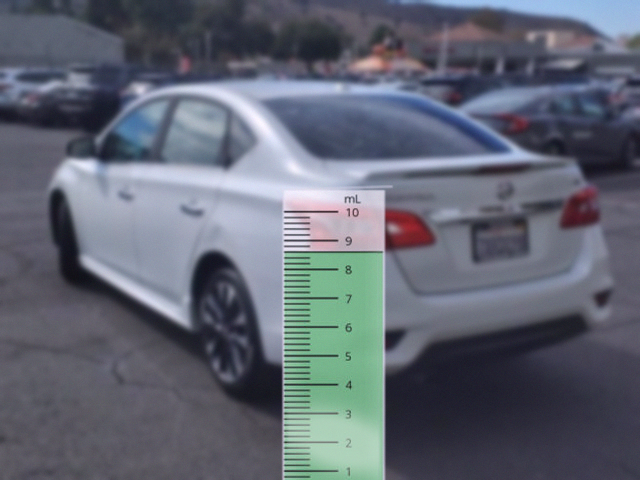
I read 8.6 mL
